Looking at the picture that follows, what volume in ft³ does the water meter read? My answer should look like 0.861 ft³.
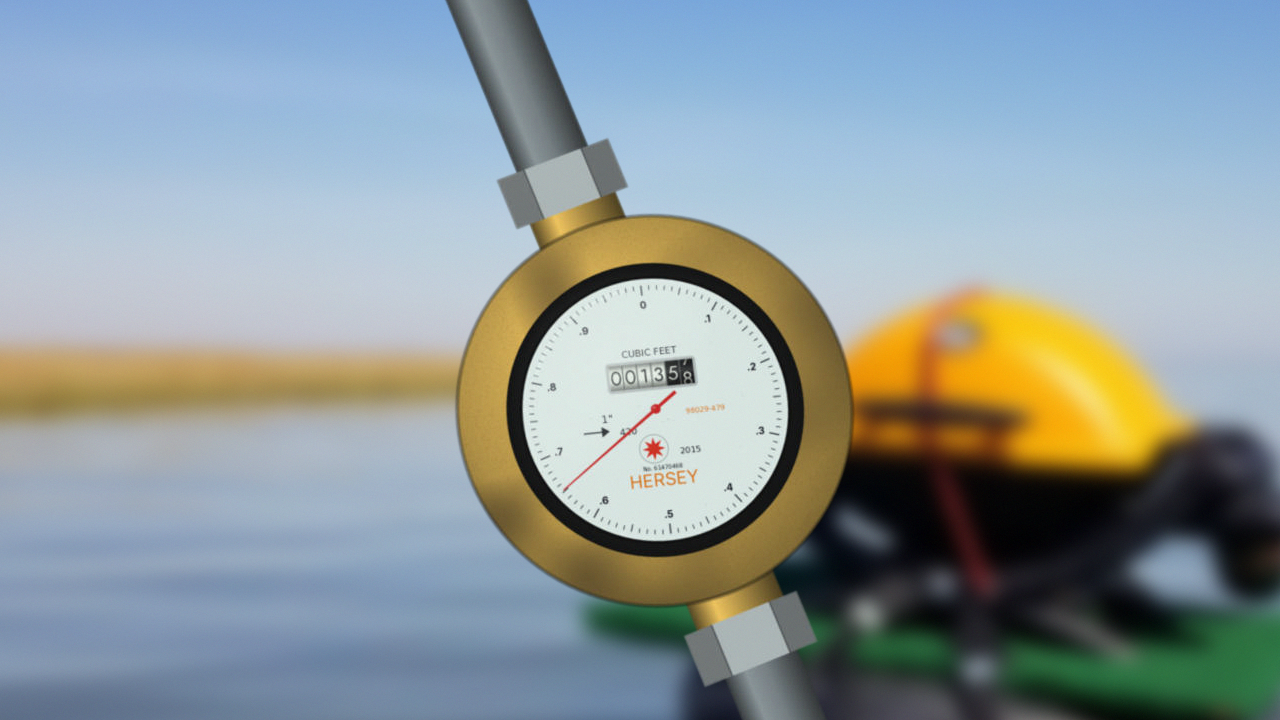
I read 1357.65 ft³
